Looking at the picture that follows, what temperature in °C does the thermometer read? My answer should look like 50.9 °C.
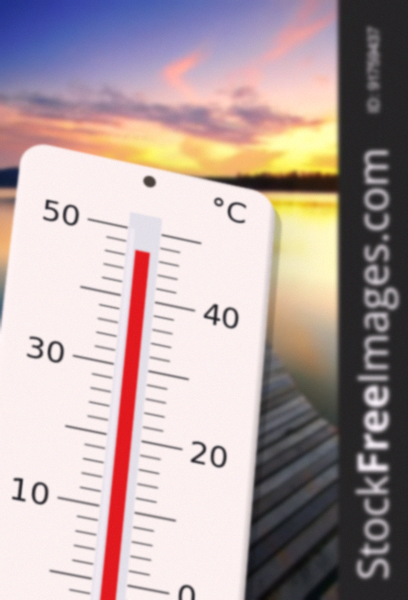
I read 47 °C
